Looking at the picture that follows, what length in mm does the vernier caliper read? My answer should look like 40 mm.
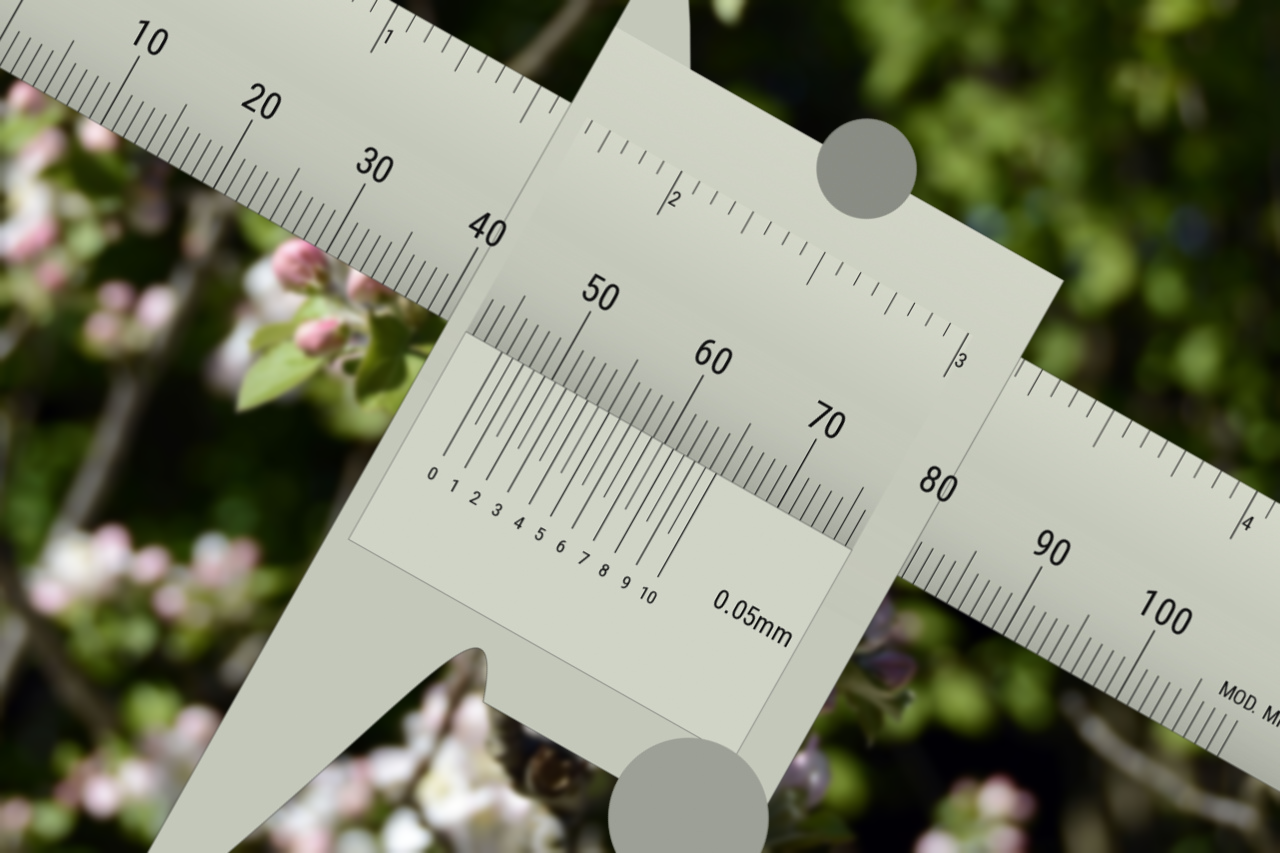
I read 45.6 mm
